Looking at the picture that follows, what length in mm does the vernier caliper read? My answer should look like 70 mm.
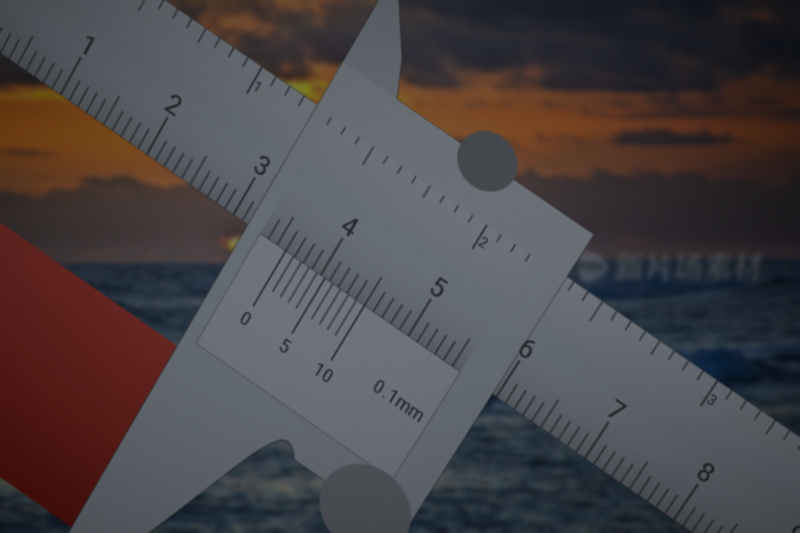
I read 36.0 mm
